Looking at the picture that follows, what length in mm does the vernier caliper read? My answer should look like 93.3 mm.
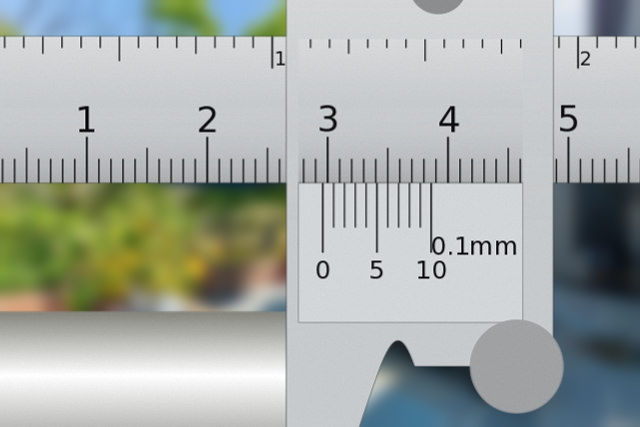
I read 29.6 mm
